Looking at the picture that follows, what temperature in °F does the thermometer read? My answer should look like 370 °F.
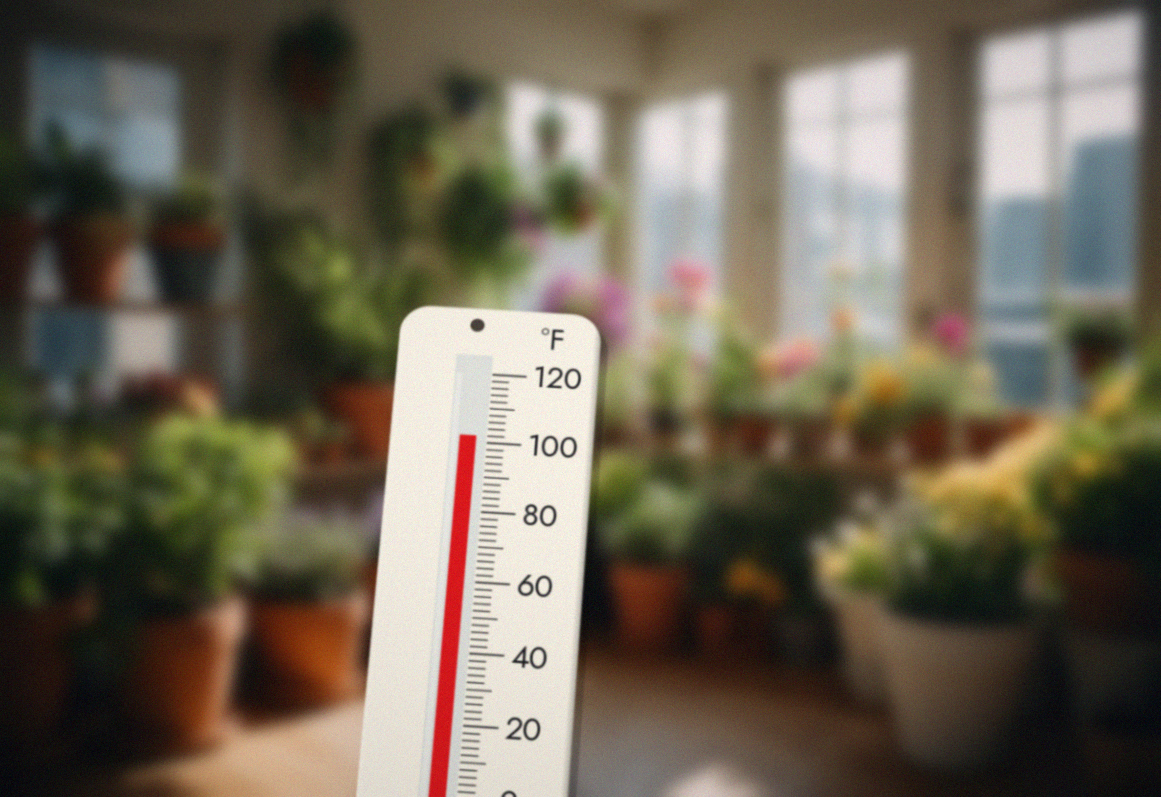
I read 102 °F
